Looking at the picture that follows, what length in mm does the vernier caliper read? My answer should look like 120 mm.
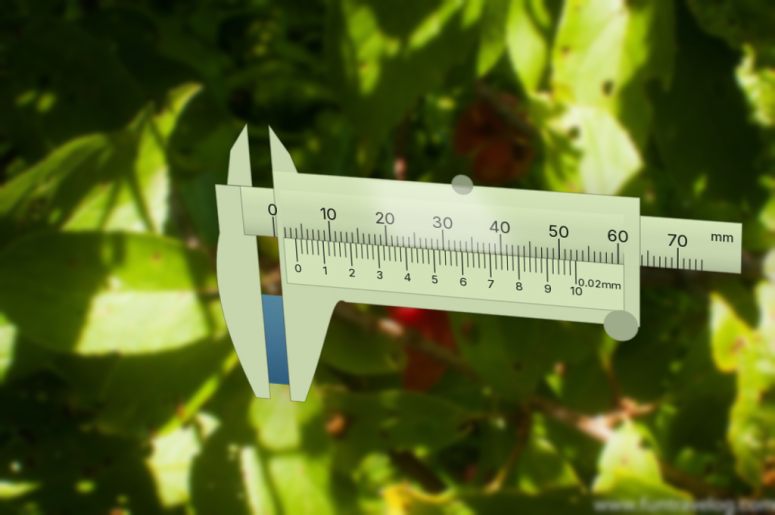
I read 3.8 mm
